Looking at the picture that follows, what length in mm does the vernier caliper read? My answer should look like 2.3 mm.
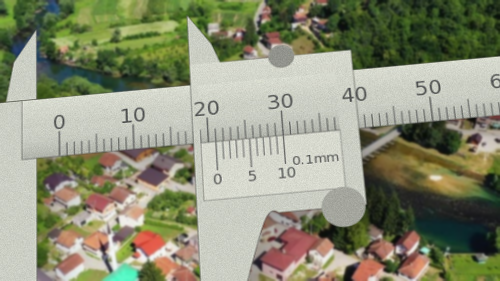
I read 21.0 mm
